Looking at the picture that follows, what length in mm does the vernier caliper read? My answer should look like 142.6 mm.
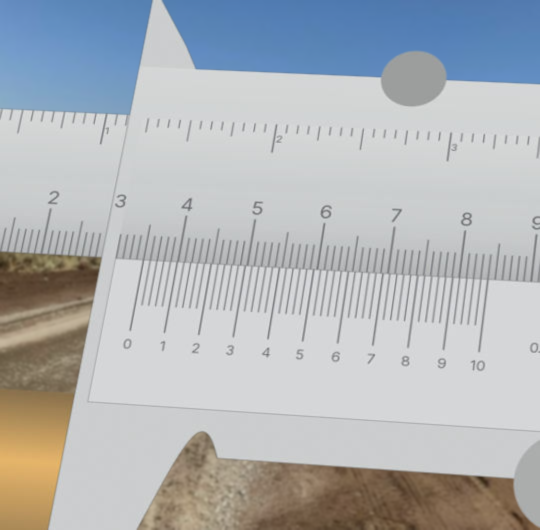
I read 35.0 mm
